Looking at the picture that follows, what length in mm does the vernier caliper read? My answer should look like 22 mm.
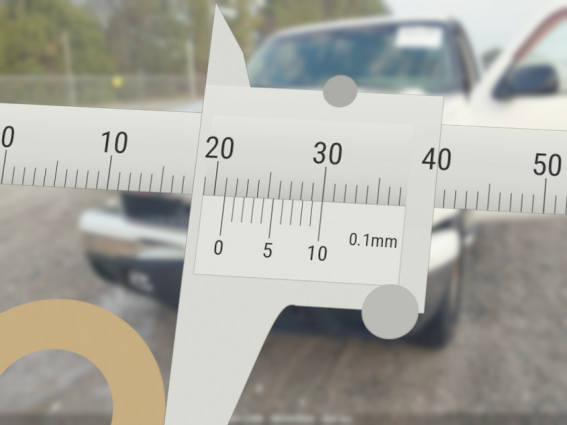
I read 21.0 mm
